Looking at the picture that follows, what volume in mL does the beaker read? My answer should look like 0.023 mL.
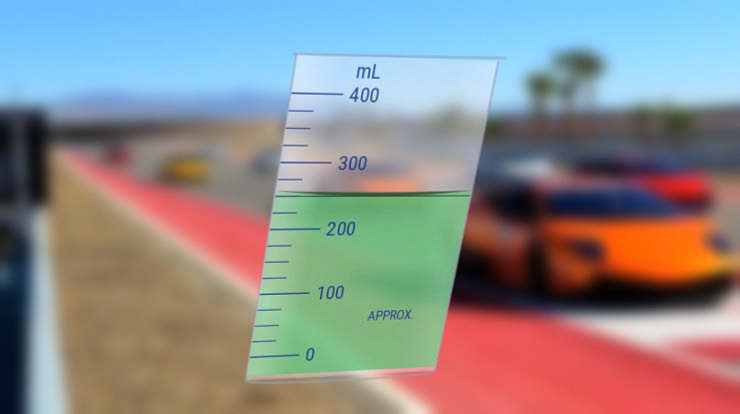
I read 250 mL
